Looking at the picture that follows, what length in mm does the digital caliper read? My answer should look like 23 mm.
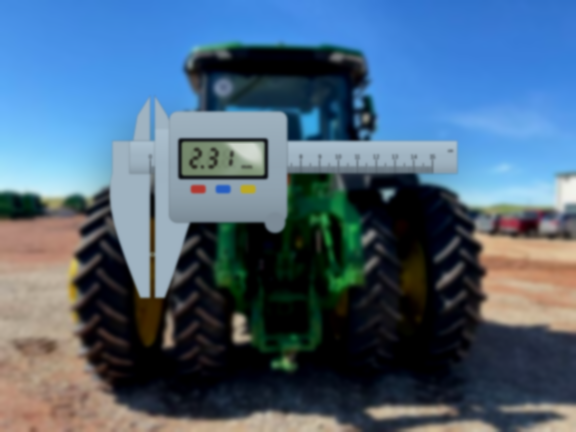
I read 2.31 mm
